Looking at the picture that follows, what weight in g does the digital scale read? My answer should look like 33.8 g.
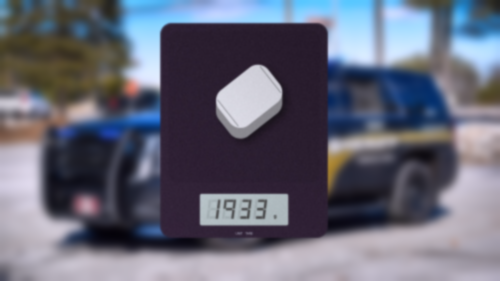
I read 1933 g
